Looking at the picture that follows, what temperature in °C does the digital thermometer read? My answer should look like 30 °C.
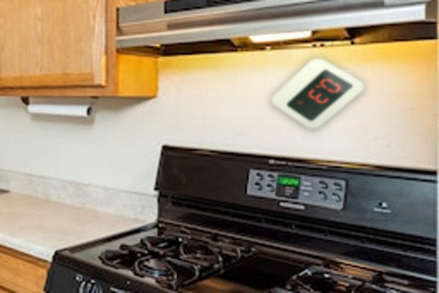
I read 0.3 °C
